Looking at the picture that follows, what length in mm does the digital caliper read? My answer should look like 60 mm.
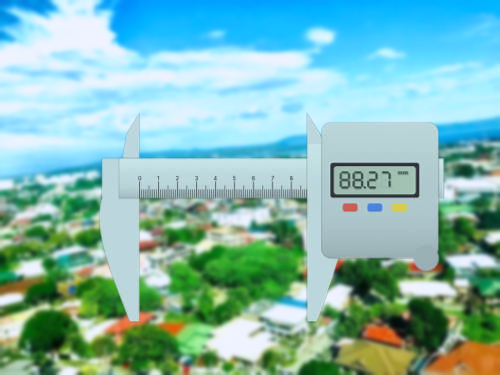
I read 88.27 mm
